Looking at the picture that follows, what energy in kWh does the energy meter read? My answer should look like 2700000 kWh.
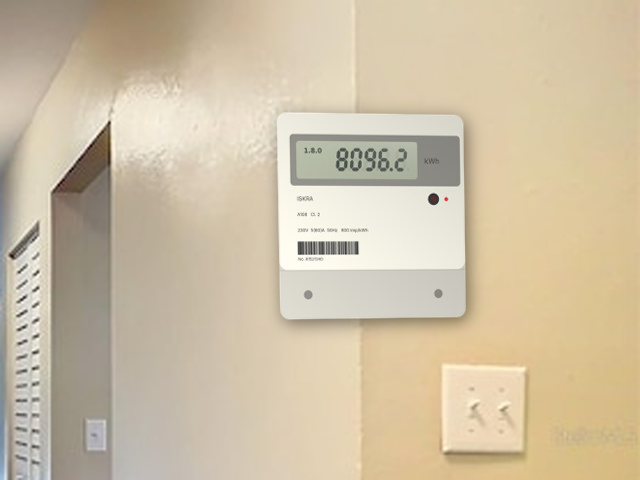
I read 8096.2 kWh
